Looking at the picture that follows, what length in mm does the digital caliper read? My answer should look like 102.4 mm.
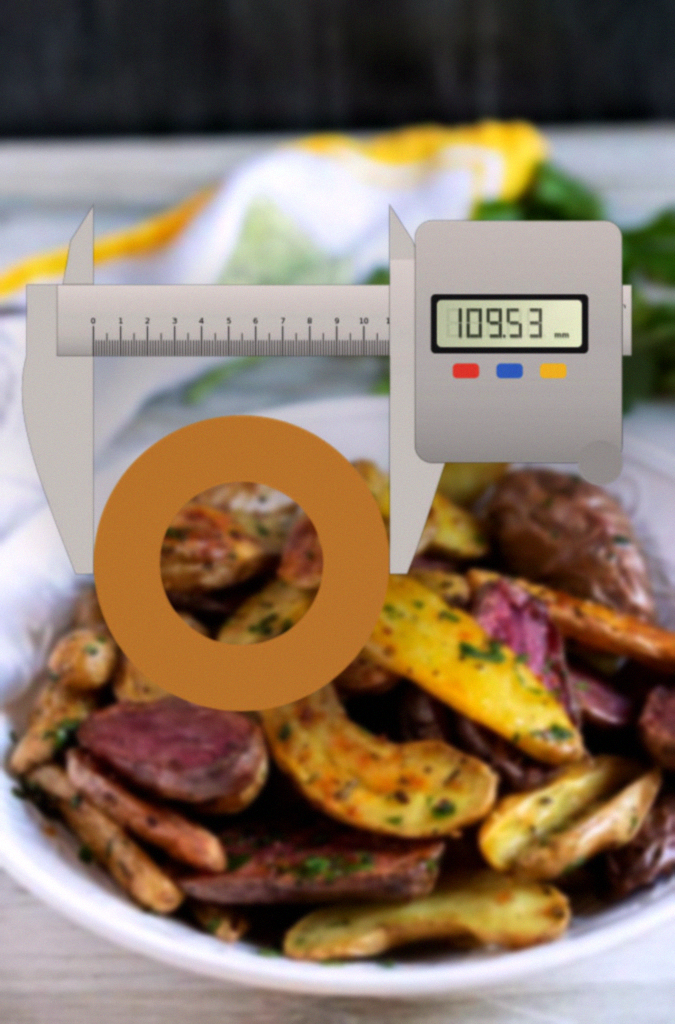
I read 109.53 mm
